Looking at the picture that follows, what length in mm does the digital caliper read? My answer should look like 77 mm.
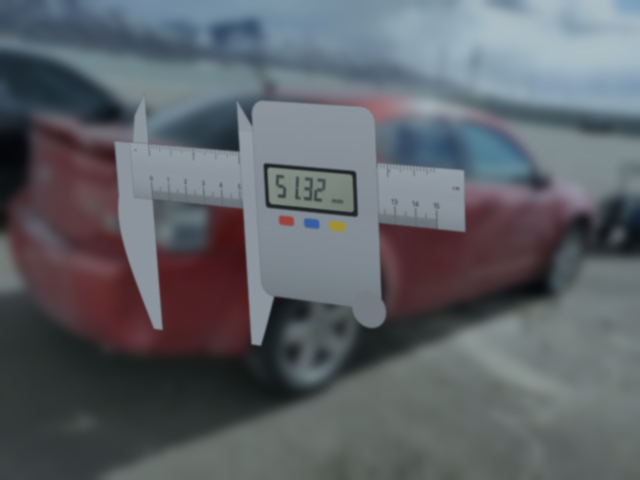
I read 51.32 mm
